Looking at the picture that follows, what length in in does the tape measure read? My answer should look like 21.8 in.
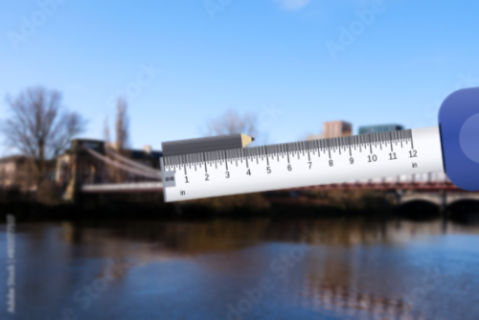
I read 4.5 in
